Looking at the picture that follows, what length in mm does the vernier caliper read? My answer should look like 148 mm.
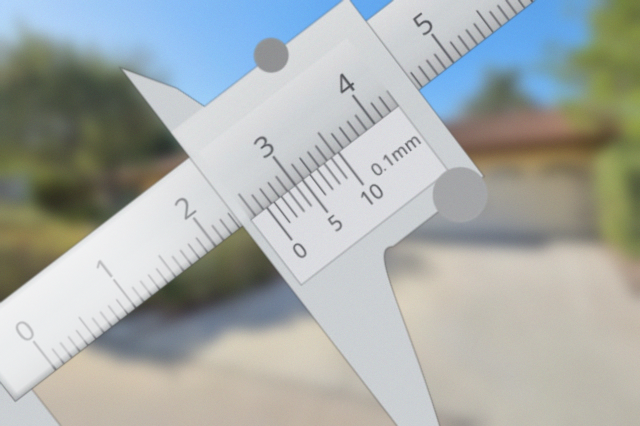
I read 26.4 mm
